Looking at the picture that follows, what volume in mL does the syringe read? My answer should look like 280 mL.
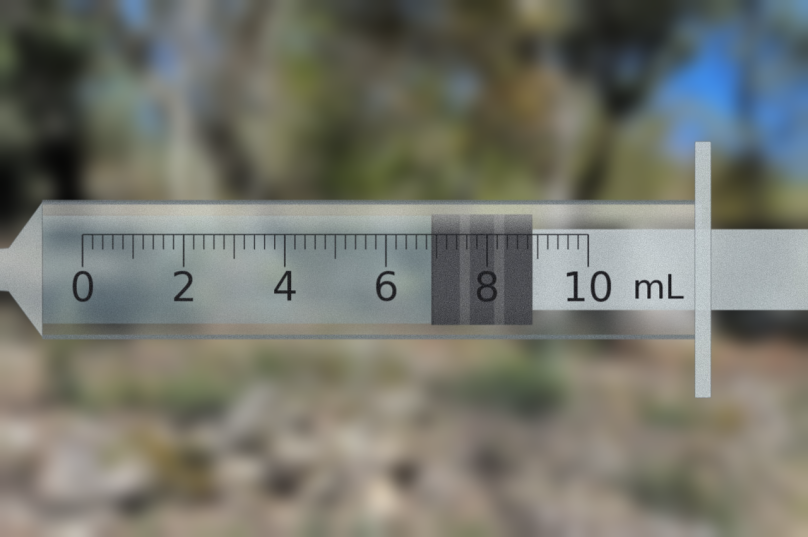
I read 6.9 mL
